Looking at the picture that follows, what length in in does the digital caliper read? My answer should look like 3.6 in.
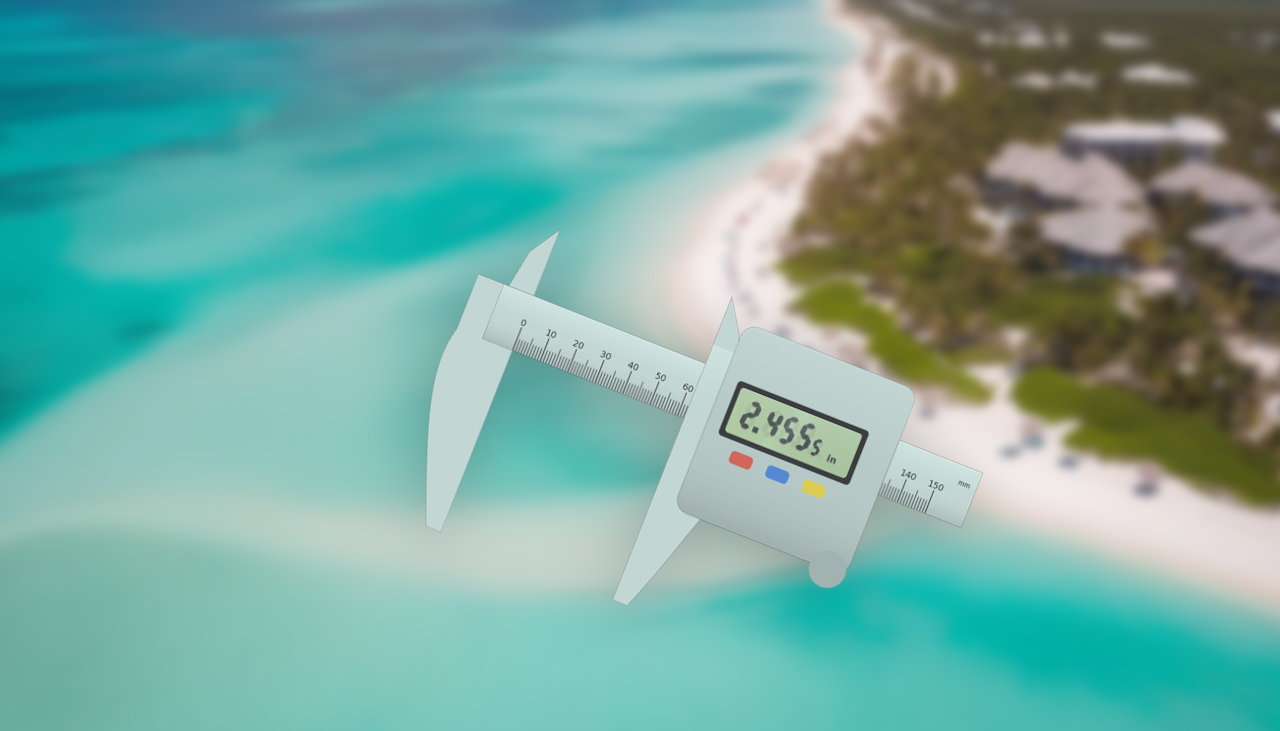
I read 2.4555 in
